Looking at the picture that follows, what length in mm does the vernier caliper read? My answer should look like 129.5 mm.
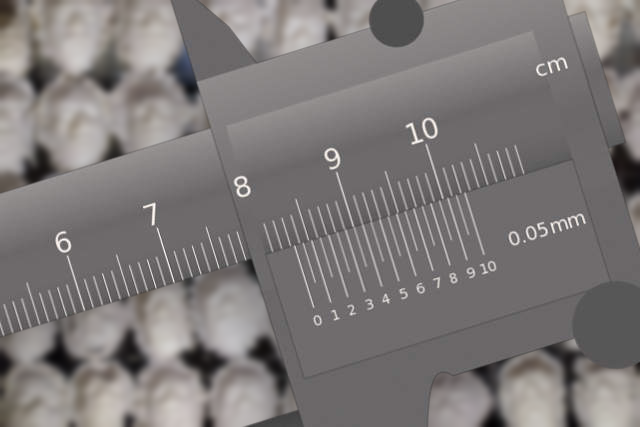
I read 83.4 mm
